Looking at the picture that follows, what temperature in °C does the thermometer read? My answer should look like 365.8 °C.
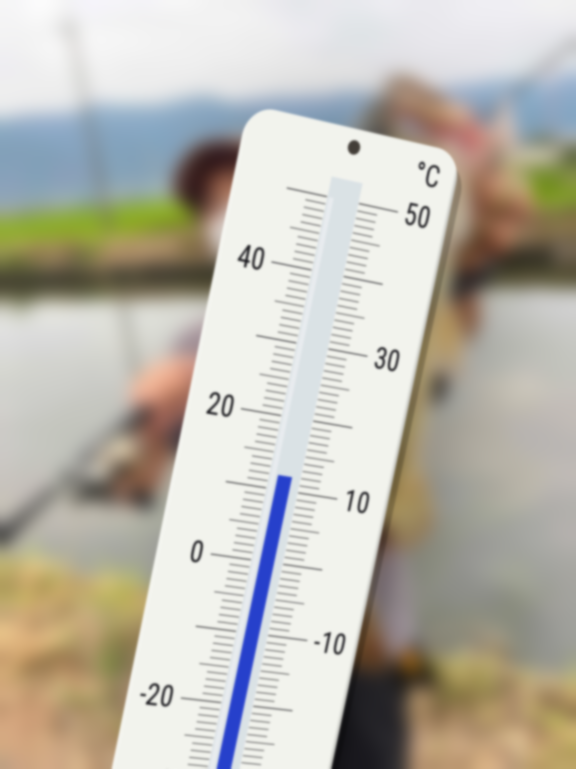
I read 12 °C
